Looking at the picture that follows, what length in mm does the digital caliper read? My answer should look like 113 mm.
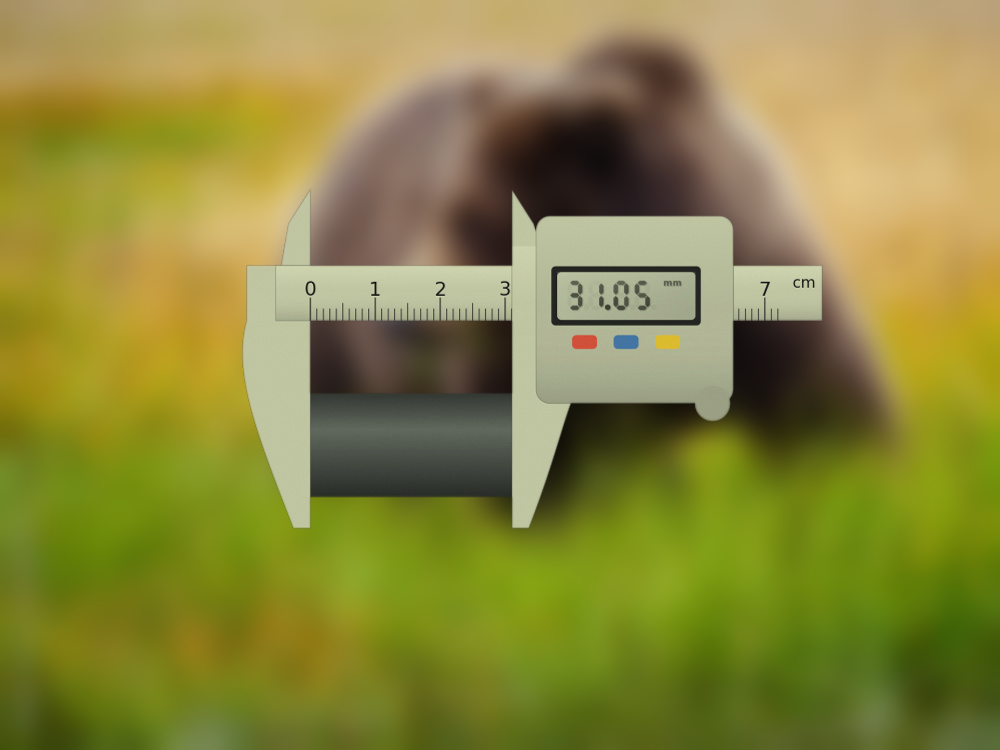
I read 31.05 mm
